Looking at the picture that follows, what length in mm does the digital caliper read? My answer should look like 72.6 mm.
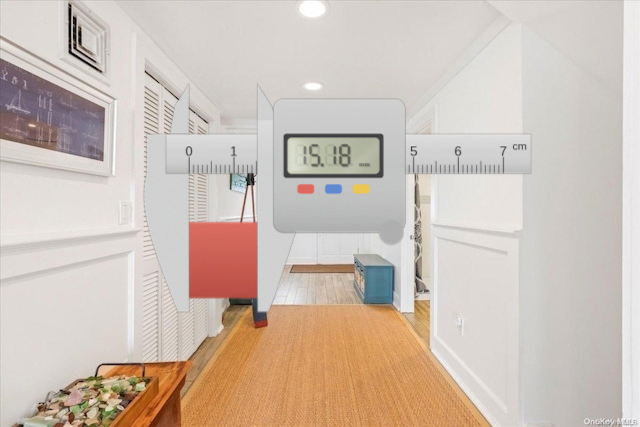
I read 15.18 mm
